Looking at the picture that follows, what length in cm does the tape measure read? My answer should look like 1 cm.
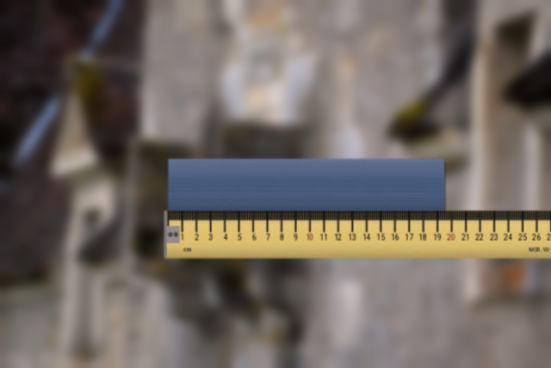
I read 19.5 cm
